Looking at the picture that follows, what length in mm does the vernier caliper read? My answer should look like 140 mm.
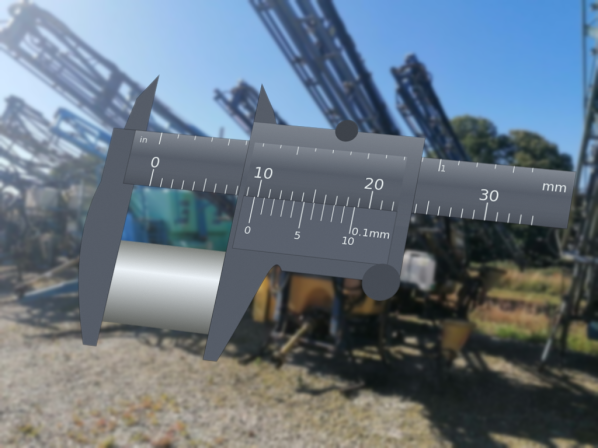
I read 9.7 mm
